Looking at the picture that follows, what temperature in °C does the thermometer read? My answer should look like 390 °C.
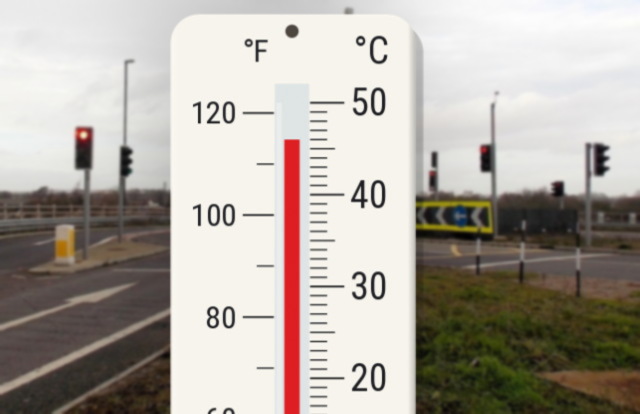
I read 46 °C
